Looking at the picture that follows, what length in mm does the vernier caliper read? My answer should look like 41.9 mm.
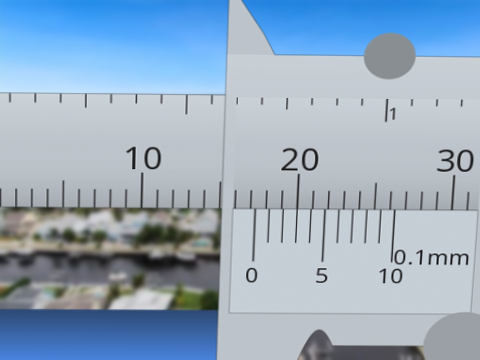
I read 17.3 mm
